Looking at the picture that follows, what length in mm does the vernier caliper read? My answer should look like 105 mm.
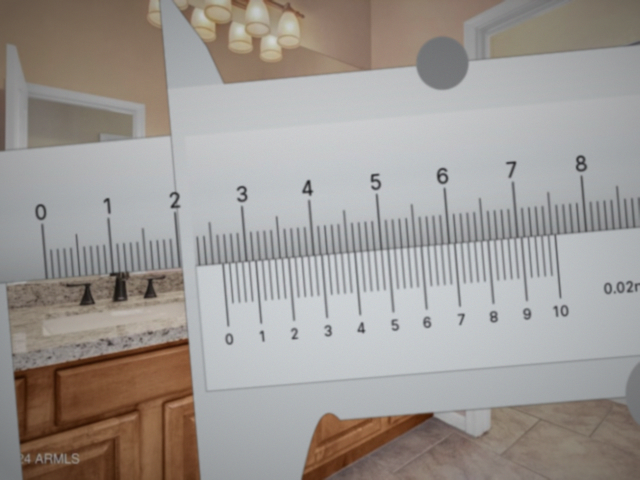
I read 26.5 mm
